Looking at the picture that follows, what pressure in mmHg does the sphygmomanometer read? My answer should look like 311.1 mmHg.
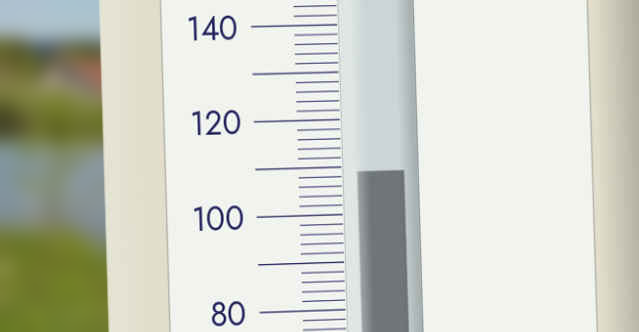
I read 109 mmHg
